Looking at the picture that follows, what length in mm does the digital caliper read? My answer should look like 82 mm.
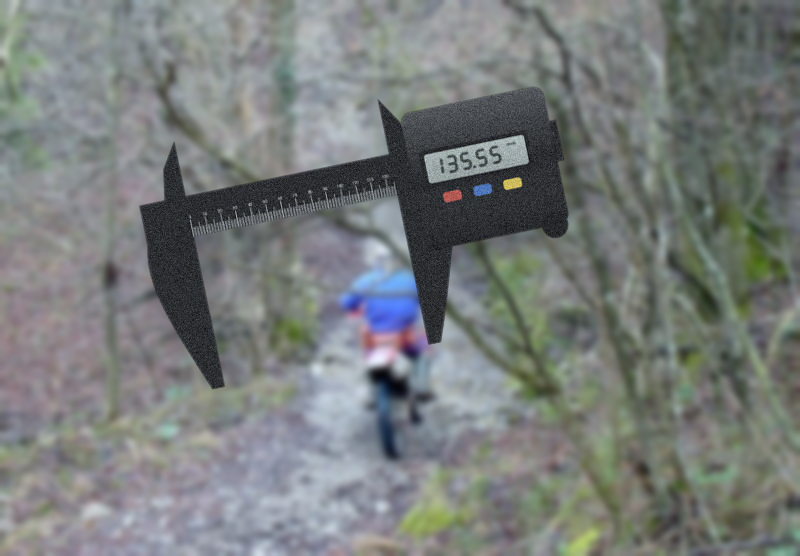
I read 135.55 mm
